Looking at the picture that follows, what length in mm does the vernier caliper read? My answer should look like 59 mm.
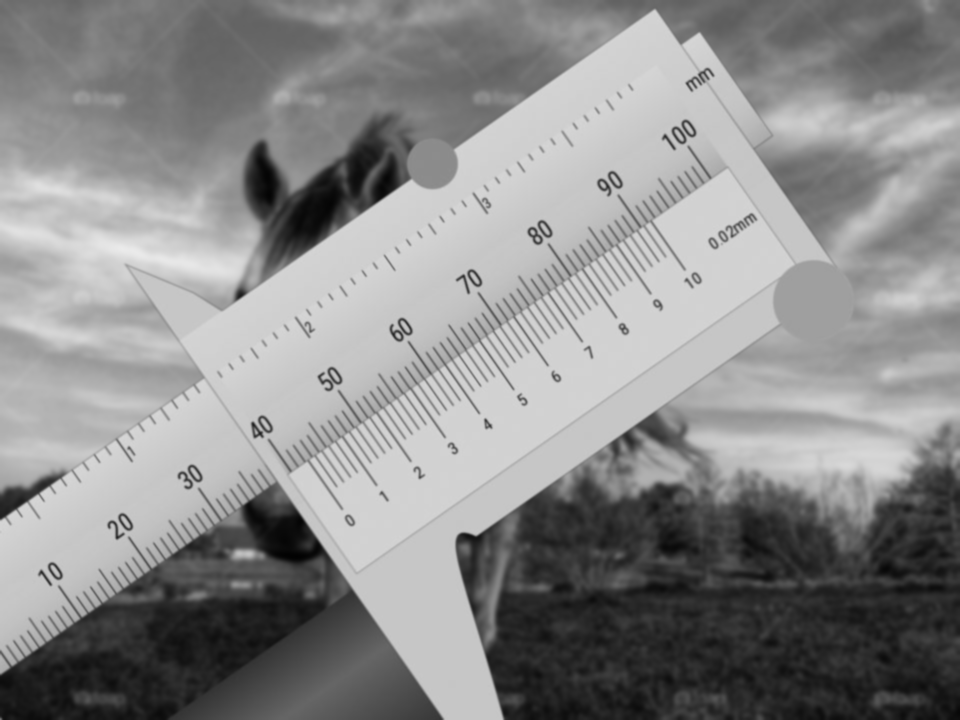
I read 42.4 mm
